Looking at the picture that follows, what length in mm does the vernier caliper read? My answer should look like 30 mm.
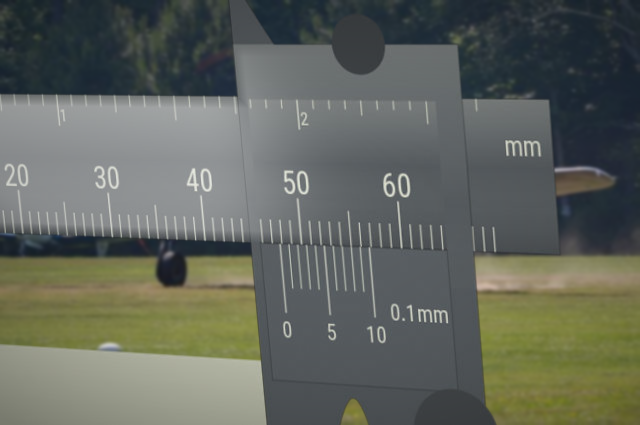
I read 47.8 mm
